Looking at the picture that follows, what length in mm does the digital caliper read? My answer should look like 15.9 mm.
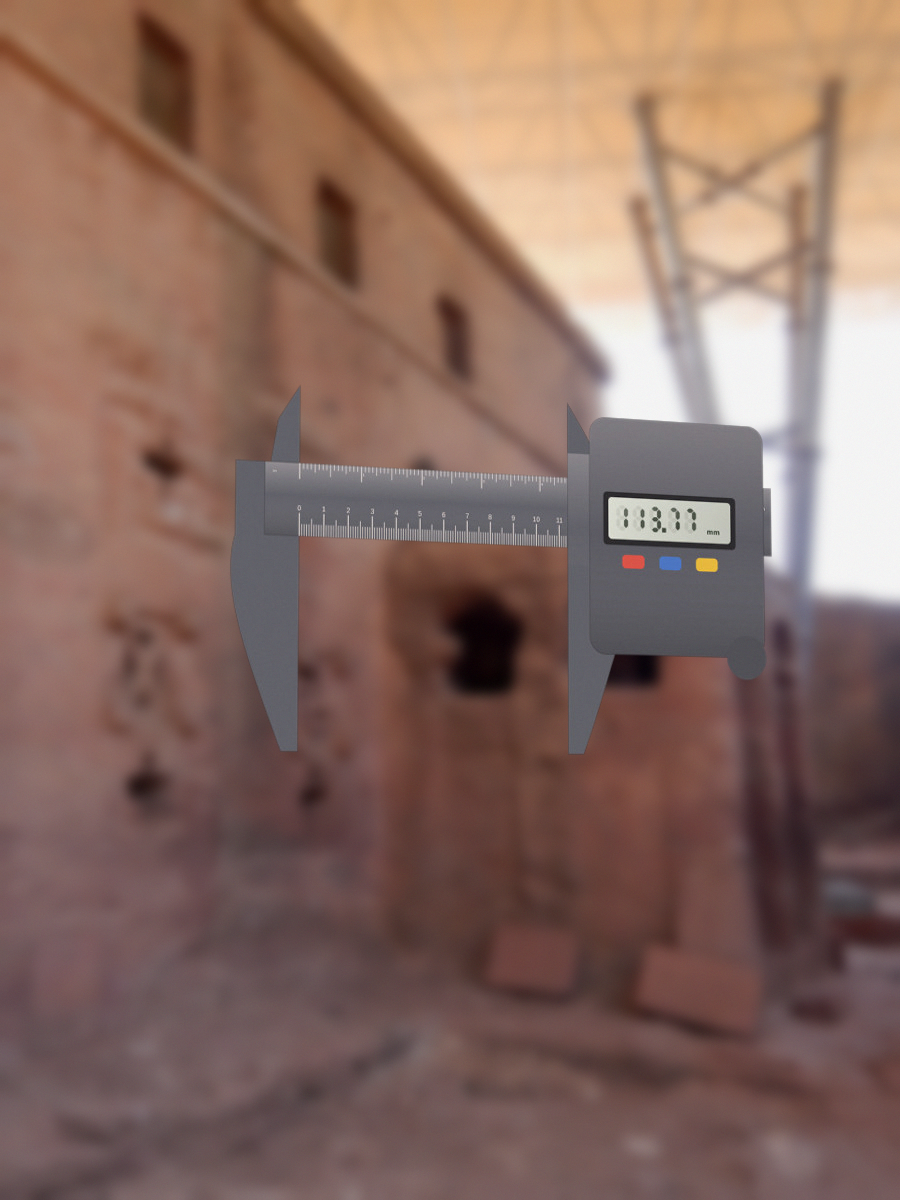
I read 113.77 mm
